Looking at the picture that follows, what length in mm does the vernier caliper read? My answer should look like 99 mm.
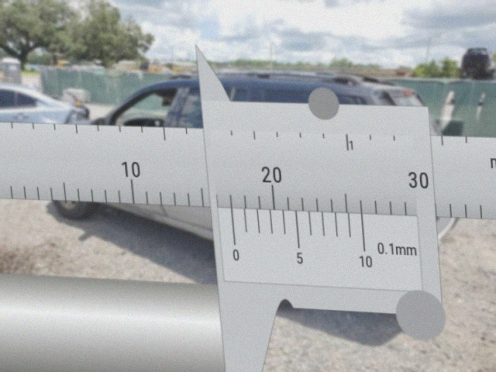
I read 17.0 mm
